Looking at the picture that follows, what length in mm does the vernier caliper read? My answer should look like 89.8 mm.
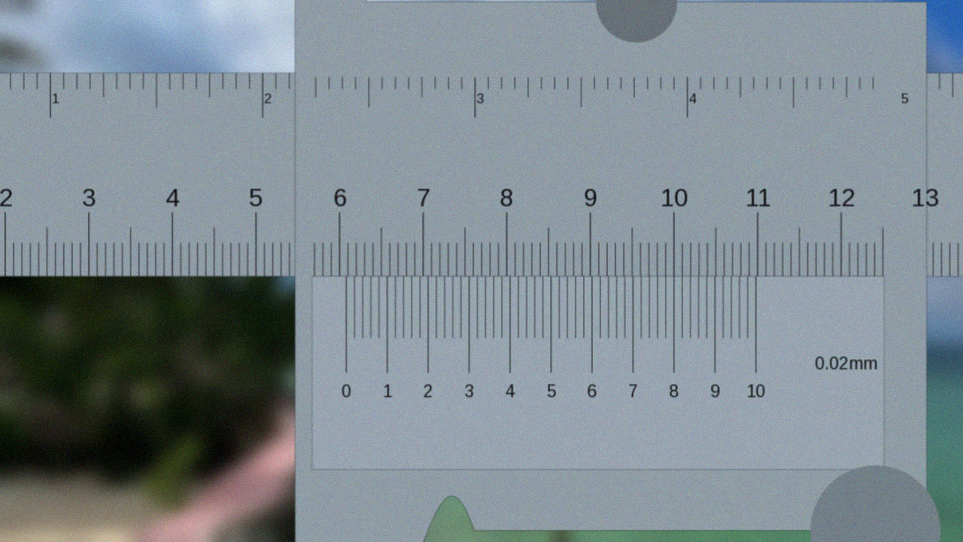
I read 60.8 mm
